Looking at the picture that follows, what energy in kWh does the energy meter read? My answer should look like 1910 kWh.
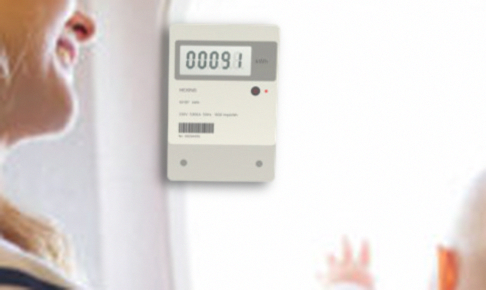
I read 91 kWh
